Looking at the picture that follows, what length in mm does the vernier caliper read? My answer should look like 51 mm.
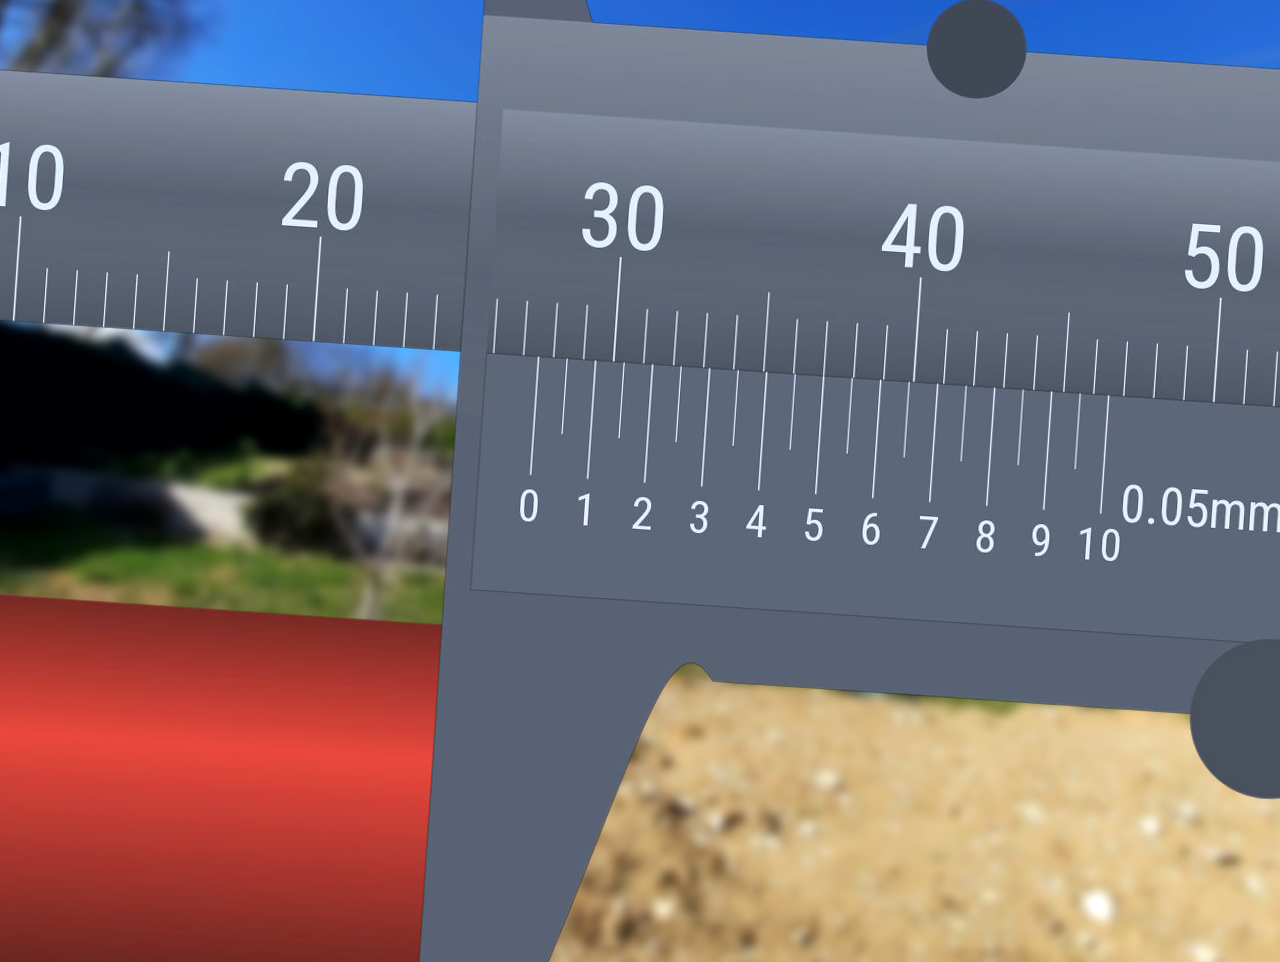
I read 27.50 mm
